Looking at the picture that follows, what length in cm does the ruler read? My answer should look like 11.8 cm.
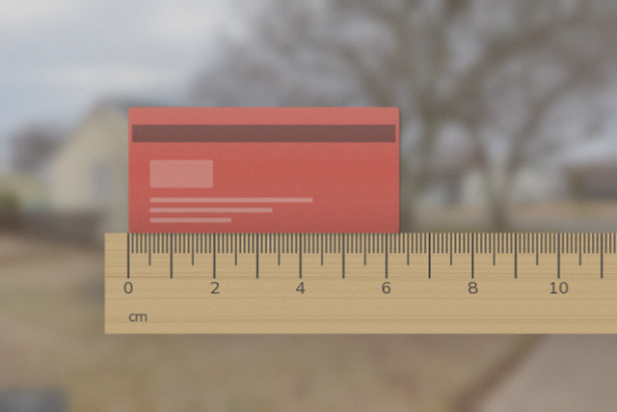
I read 6.3 cm
